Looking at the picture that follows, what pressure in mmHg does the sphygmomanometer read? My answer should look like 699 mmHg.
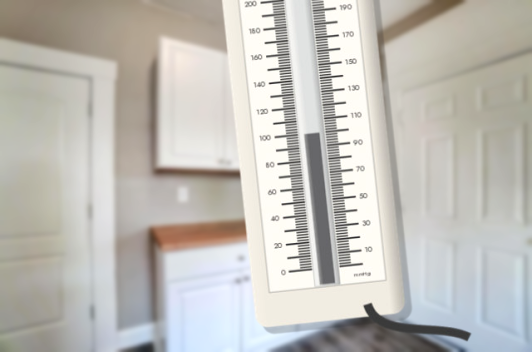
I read 100 mmHg
